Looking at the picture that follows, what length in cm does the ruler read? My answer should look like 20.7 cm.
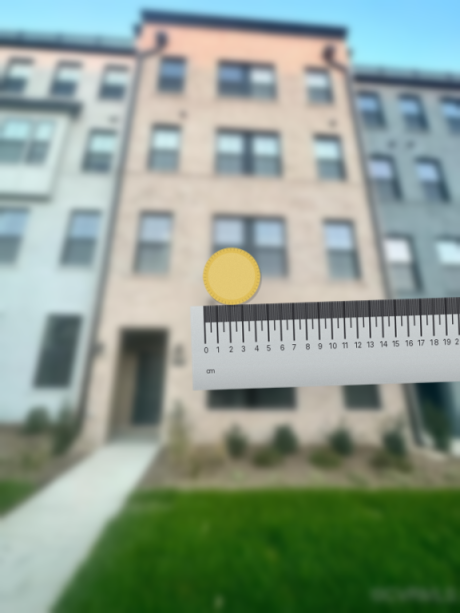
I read 4.5 cm
